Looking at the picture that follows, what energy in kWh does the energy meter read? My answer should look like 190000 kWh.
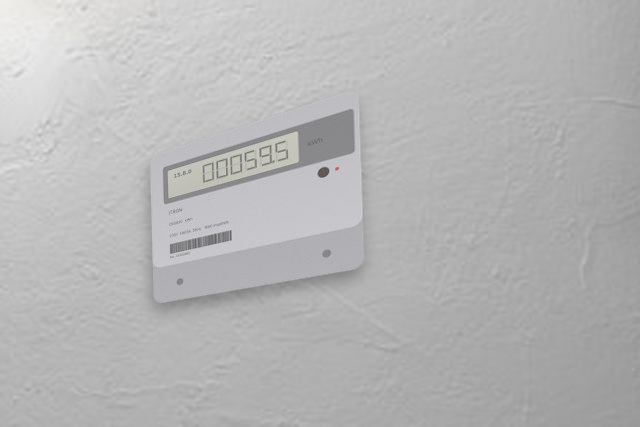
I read 59.5 kWh
